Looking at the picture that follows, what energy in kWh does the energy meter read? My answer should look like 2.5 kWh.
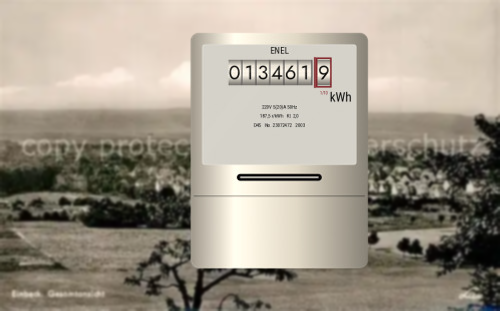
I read 13461.9 kWh
